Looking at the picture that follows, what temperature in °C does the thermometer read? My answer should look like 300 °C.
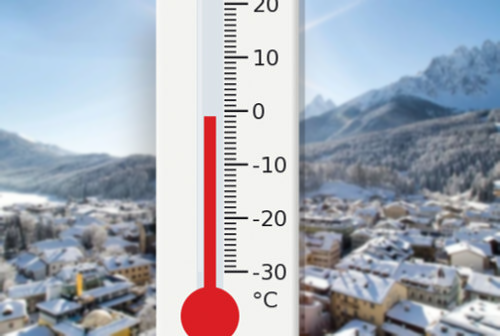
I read -1 °C
